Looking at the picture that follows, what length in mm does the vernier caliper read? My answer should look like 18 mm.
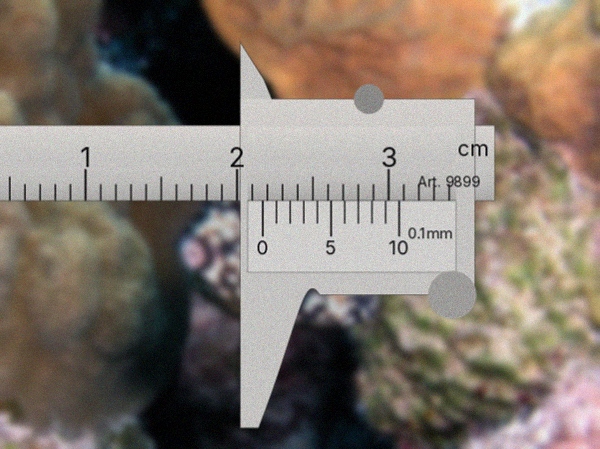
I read 21.7 mm
